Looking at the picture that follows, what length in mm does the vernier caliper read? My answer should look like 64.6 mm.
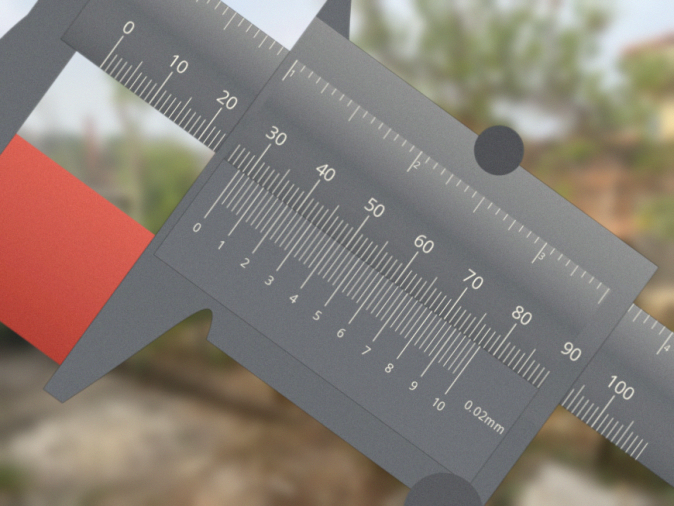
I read 28.4 mm
